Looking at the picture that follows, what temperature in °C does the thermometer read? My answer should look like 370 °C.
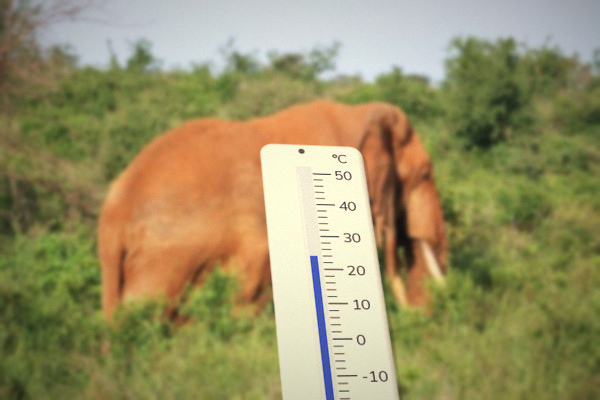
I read 24 °C
